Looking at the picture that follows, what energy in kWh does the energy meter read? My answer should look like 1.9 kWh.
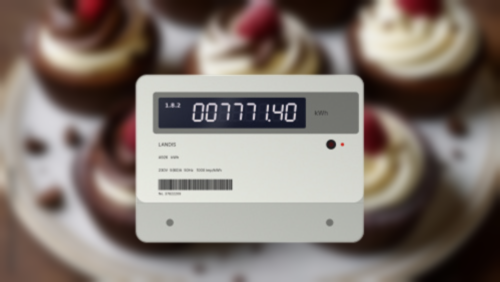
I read 7771.40 kWh
